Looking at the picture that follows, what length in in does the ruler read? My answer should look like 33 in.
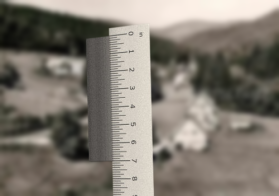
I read 7 in
